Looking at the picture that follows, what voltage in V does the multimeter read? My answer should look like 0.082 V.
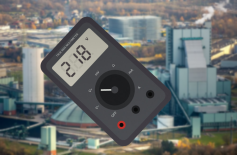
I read 218 V
